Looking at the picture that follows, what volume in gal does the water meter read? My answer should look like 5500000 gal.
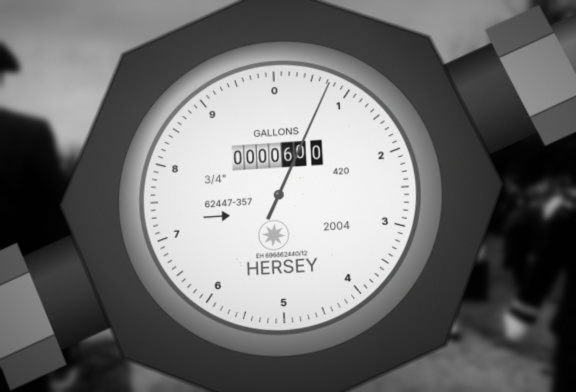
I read 600.7 gal
